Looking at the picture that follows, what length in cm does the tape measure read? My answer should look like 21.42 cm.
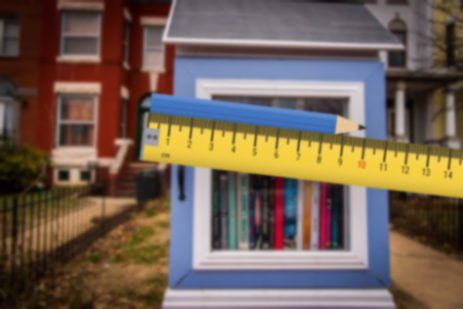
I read 10 cm
